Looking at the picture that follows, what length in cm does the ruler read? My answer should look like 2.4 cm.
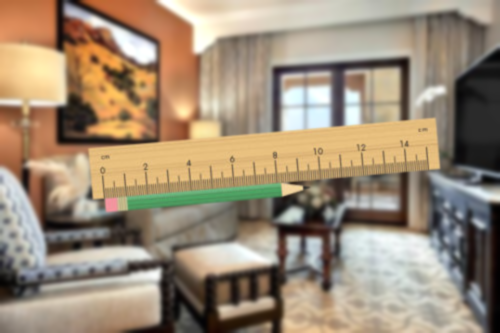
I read 9.5 cm
